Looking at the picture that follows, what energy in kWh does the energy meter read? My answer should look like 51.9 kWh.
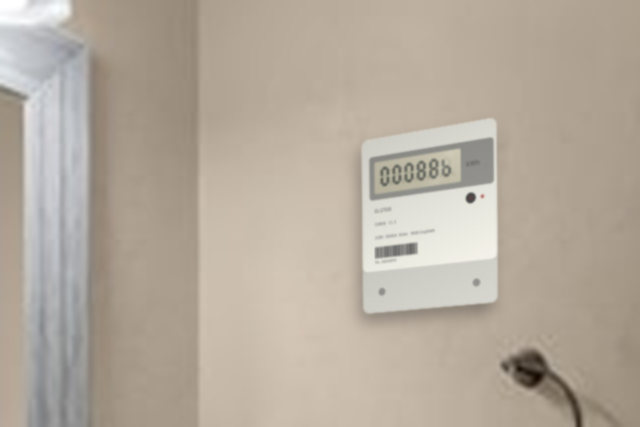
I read 886 kWh
